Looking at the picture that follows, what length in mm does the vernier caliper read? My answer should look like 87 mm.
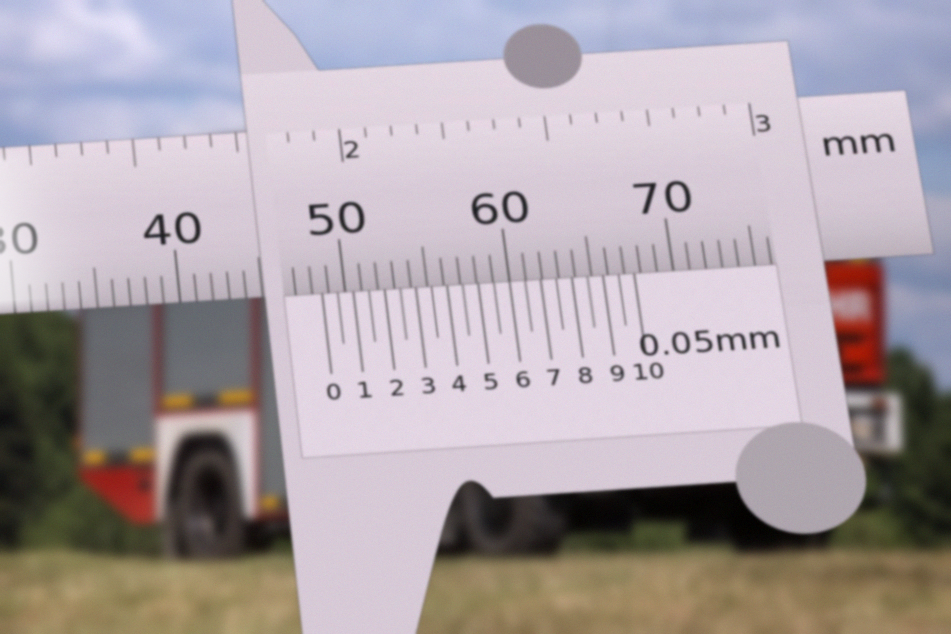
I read 48.6 mm
